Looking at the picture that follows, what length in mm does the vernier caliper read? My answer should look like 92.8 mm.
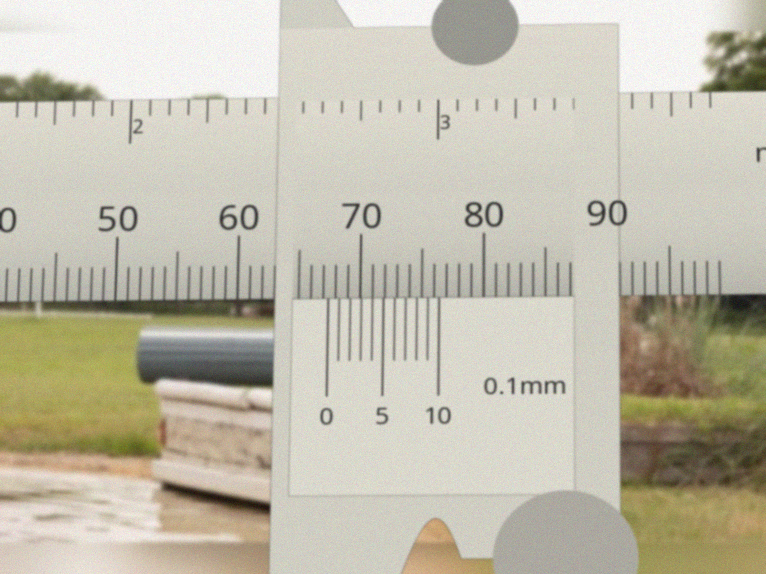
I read 67.4 mm
